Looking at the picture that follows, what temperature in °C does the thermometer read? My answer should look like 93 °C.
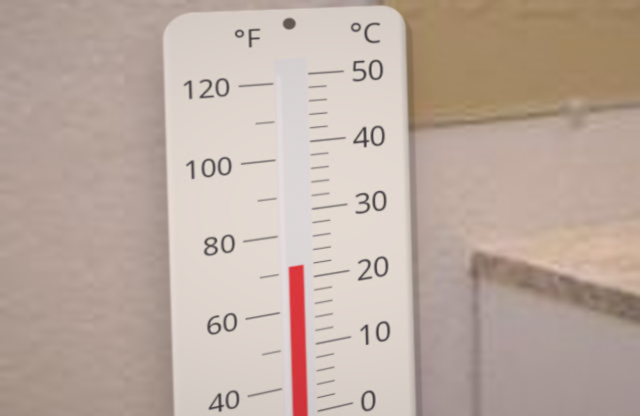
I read 22 °C
